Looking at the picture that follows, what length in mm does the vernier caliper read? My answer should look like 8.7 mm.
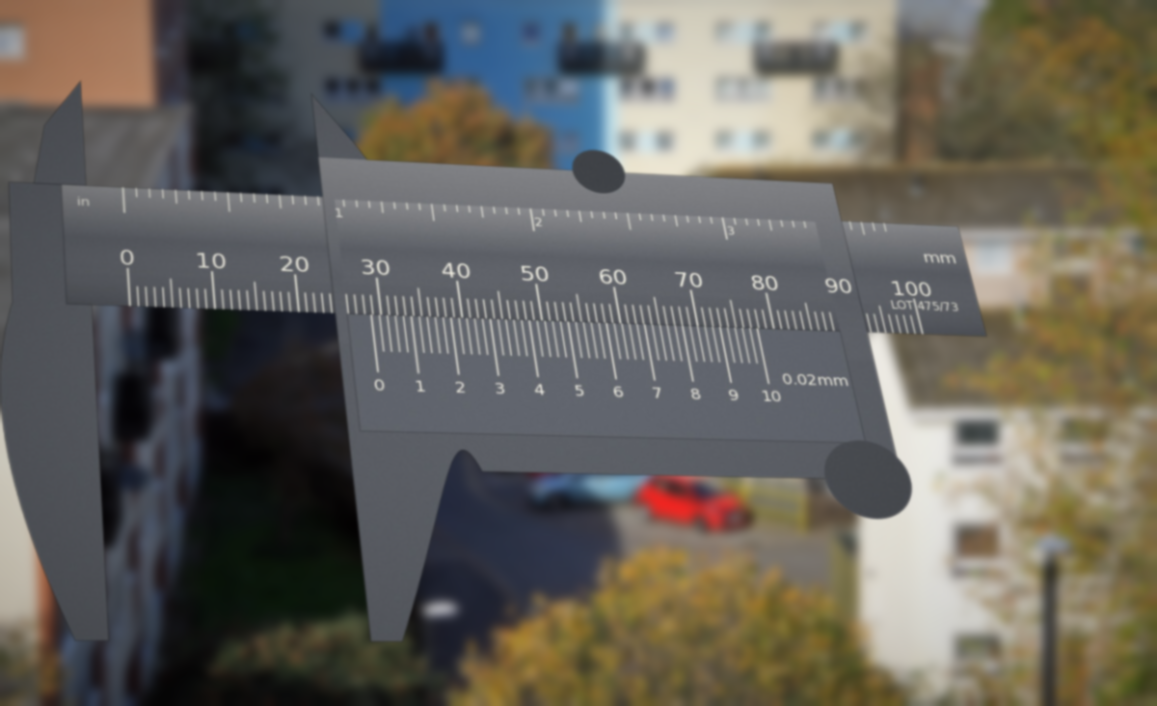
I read 28.8 mm
